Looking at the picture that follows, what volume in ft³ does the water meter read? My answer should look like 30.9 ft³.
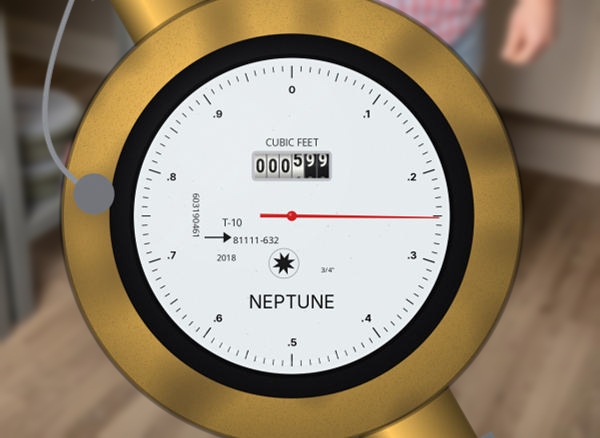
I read 599.25 ft³
